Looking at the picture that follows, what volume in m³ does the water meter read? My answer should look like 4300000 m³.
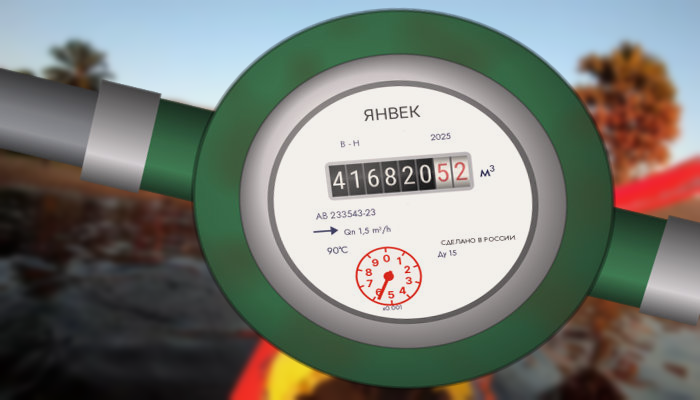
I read 416820.525 m³
